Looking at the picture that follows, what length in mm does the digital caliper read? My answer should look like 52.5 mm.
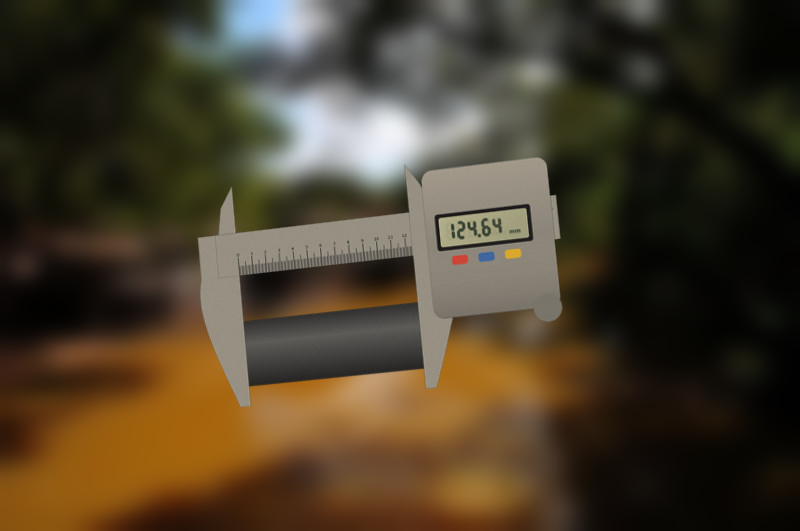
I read 124.64 mm
